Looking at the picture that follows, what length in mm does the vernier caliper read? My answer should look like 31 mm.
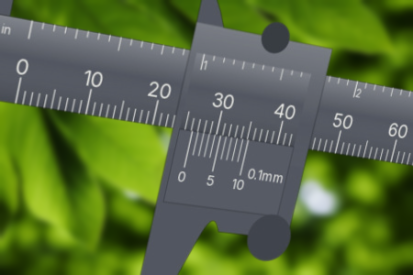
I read 26.2 mm
